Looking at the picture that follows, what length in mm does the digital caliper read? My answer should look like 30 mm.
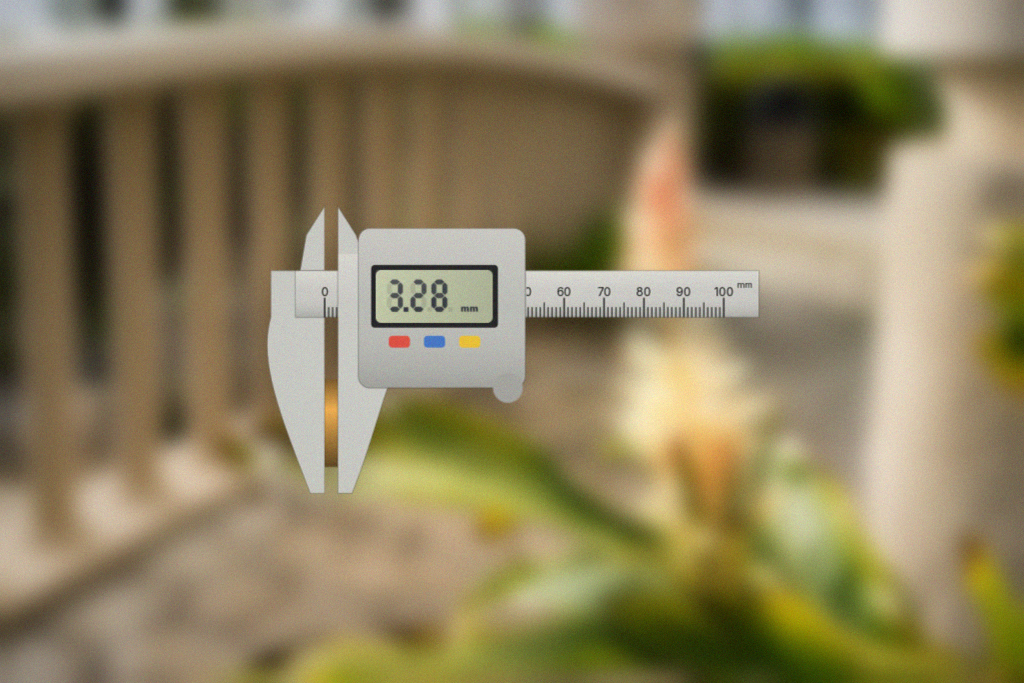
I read 3.28 mm
